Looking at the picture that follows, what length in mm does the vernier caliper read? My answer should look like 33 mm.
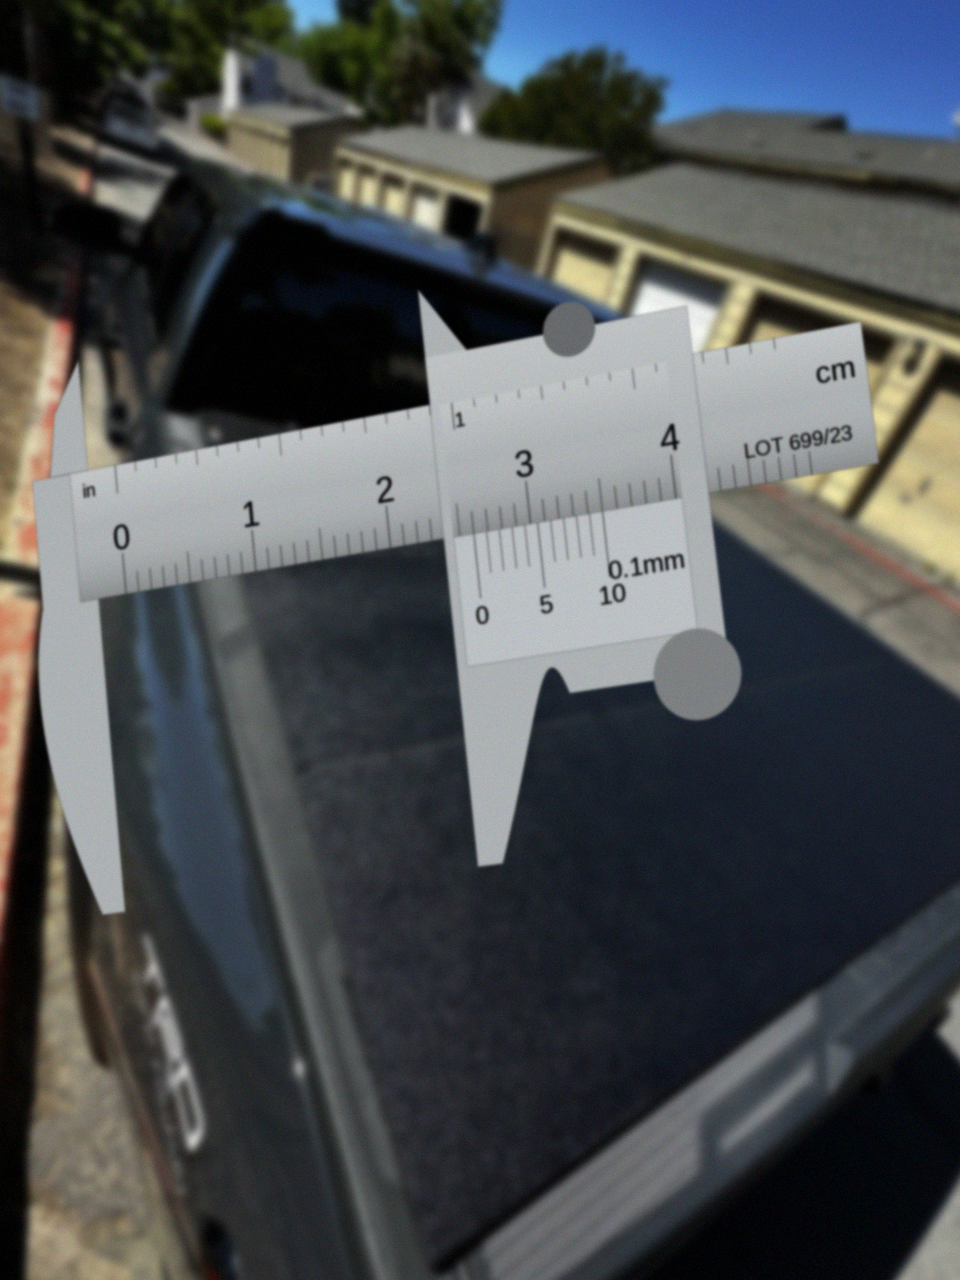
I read 26.0 mm
